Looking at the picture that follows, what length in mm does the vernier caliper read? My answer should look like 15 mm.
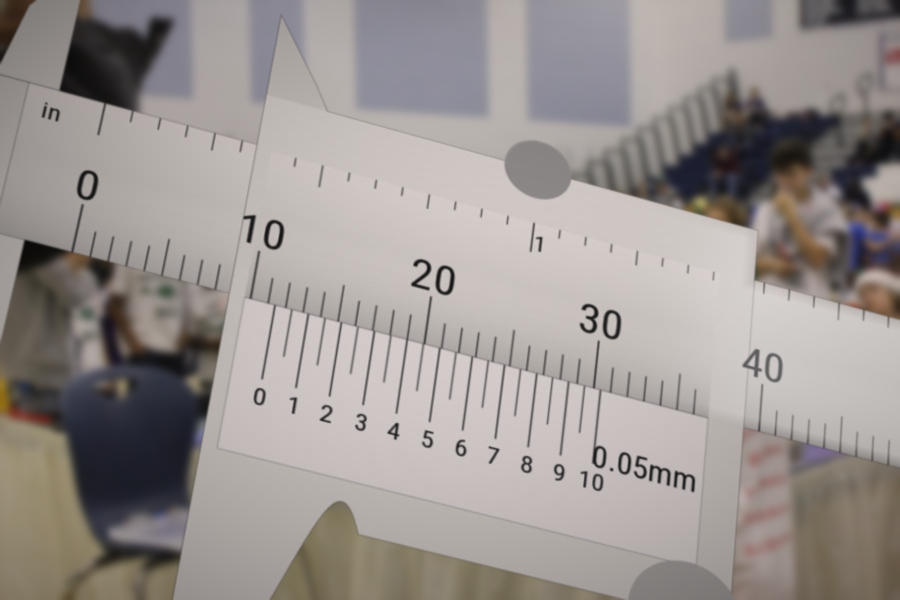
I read 11.4 mm
